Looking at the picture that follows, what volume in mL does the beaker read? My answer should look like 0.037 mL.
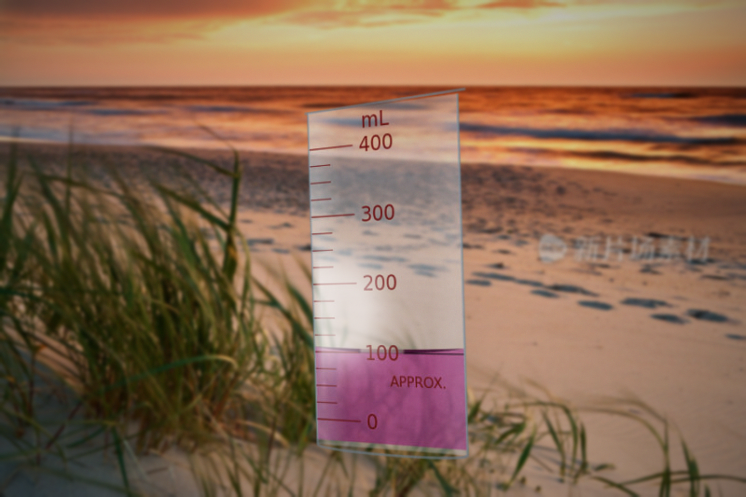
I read 100 mL
